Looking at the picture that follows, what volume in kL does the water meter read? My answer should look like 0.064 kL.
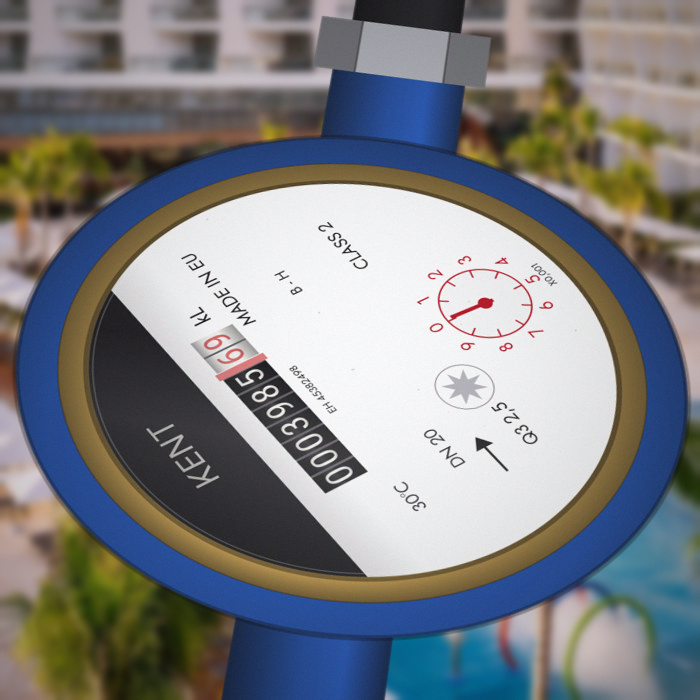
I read 3985.690 kL
